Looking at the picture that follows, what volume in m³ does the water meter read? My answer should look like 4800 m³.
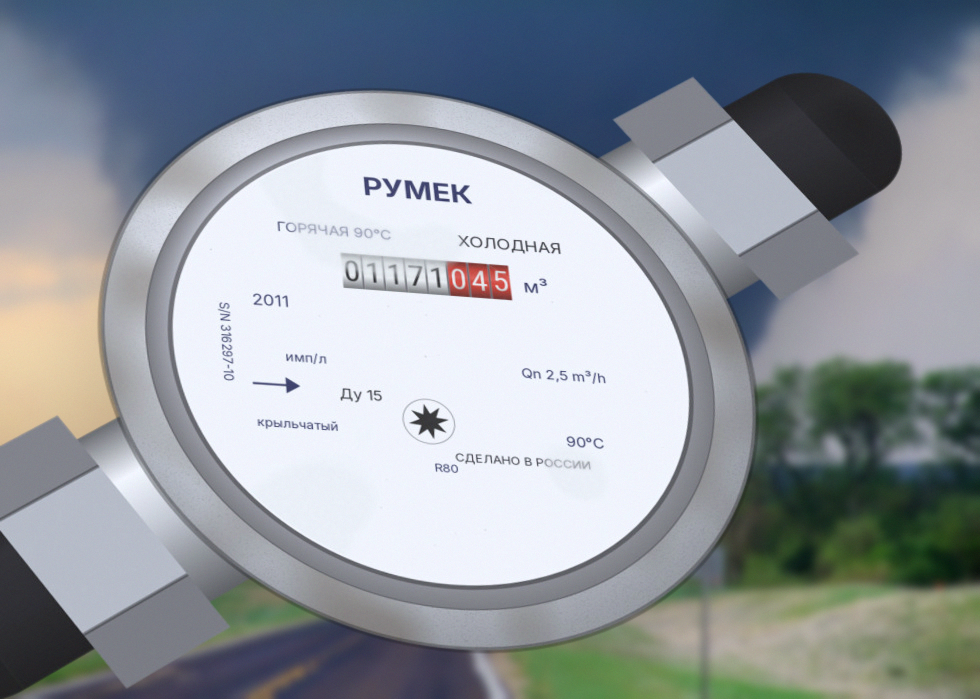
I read 1171.045 m³
